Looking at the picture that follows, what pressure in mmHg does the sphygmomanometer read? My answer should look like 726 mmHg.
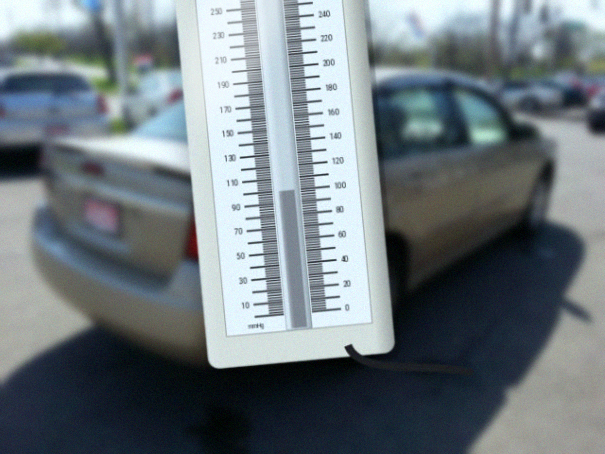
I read 100 mmHg
